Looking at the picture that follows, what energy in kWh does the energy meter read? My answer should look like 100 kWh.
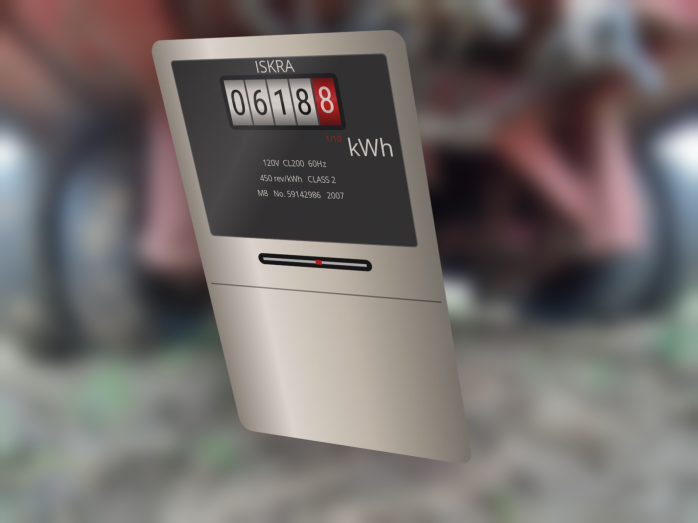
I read 618.8 kWh
